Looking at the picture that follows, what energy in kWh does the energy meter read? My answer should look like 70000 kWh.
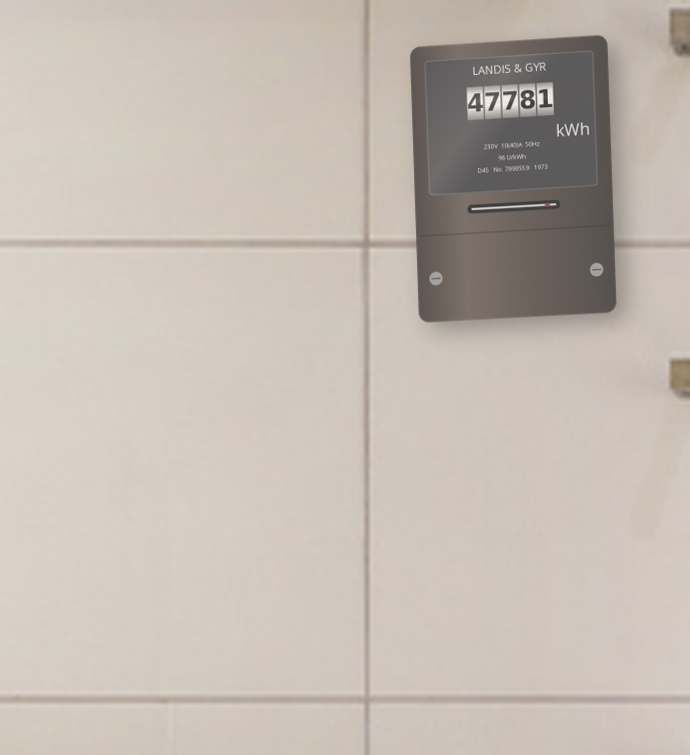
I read 47781 kWh
